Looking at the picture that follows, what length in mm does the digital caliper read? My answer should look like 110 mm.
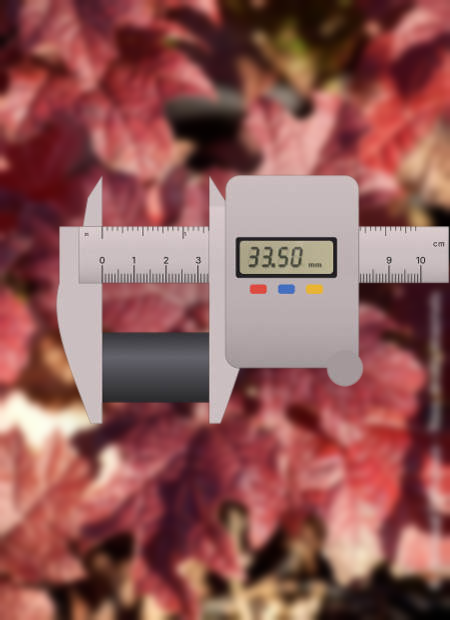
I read 33.50 mm
